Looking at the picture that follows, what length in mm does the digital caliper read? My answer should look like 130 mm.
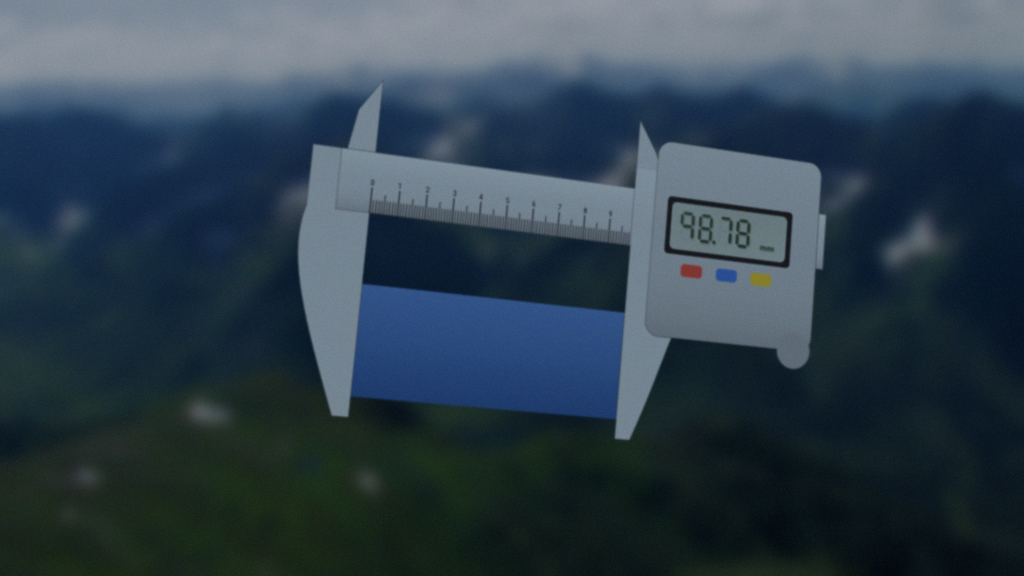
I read 98.78 mm
